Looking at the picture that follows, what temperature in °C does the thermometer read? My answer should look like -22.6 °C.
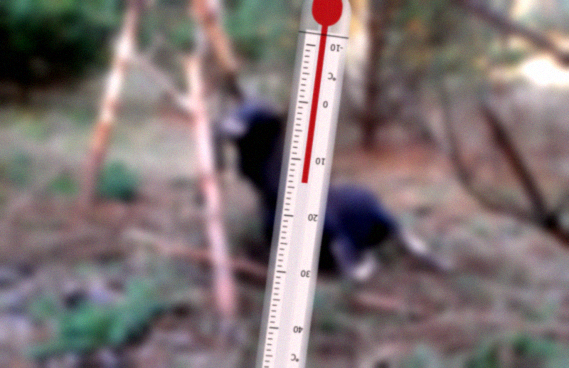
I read 14 °C
